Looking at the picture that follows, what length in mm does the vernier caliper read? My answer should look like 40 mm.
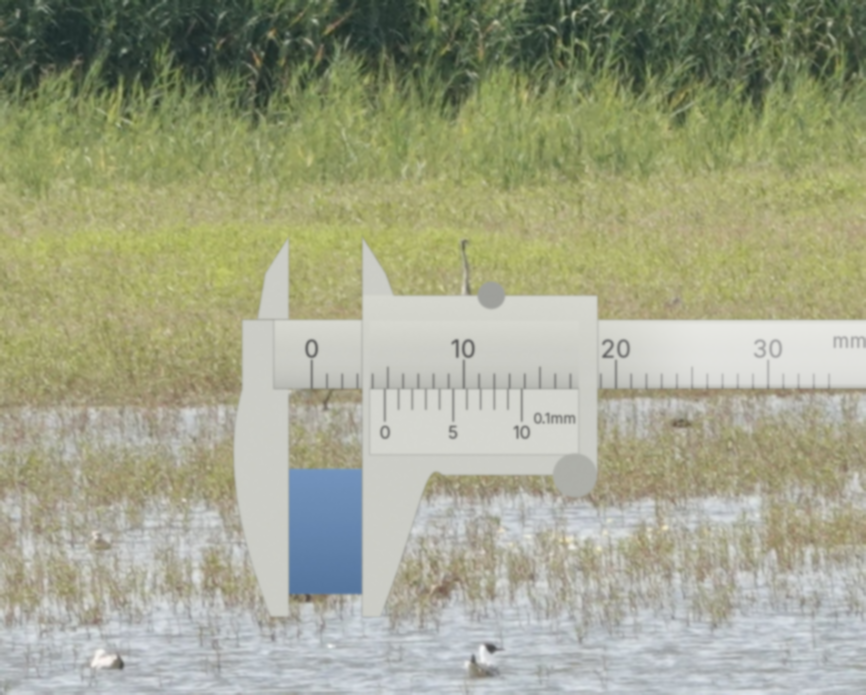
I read 4.8 mm
